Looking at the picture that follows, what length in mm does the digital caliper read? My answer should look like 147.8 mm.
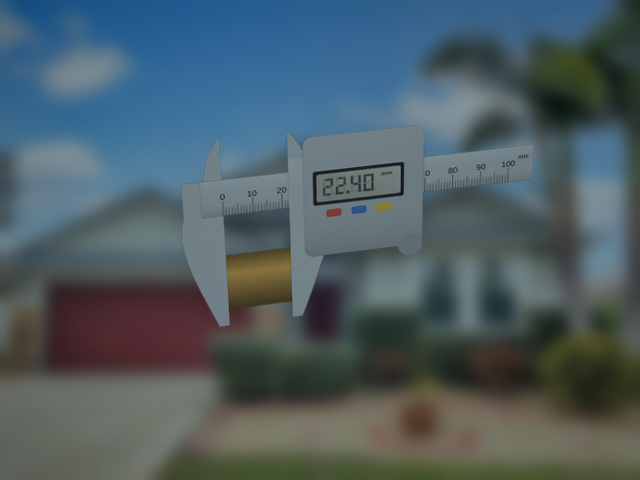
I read 22.40 mm
